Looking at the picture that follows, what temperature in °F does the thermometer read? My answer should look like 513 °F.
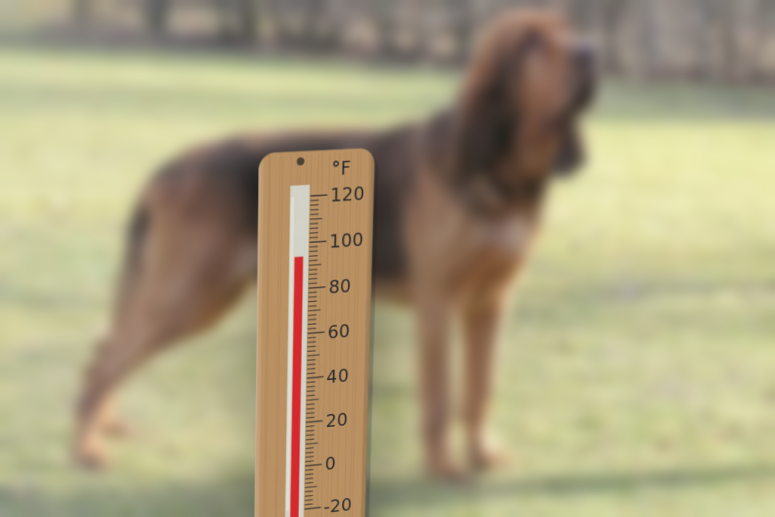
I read 94 °F
